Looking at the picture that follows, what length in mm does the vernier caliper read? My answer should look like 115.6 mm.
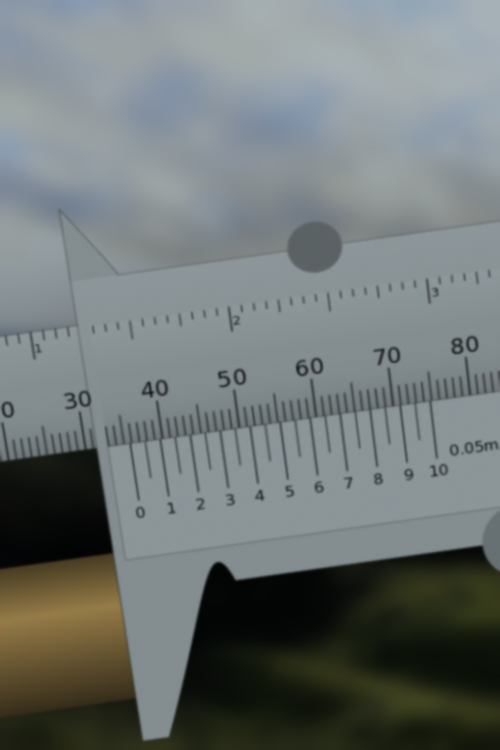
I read 35.8 mm
